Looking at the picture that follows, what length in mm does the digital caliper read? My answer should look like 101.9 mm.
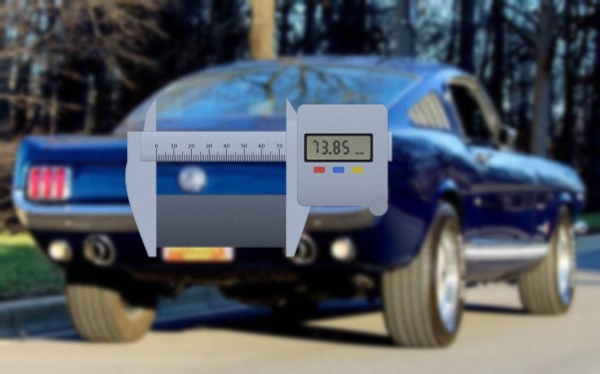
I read 73.85 mm
